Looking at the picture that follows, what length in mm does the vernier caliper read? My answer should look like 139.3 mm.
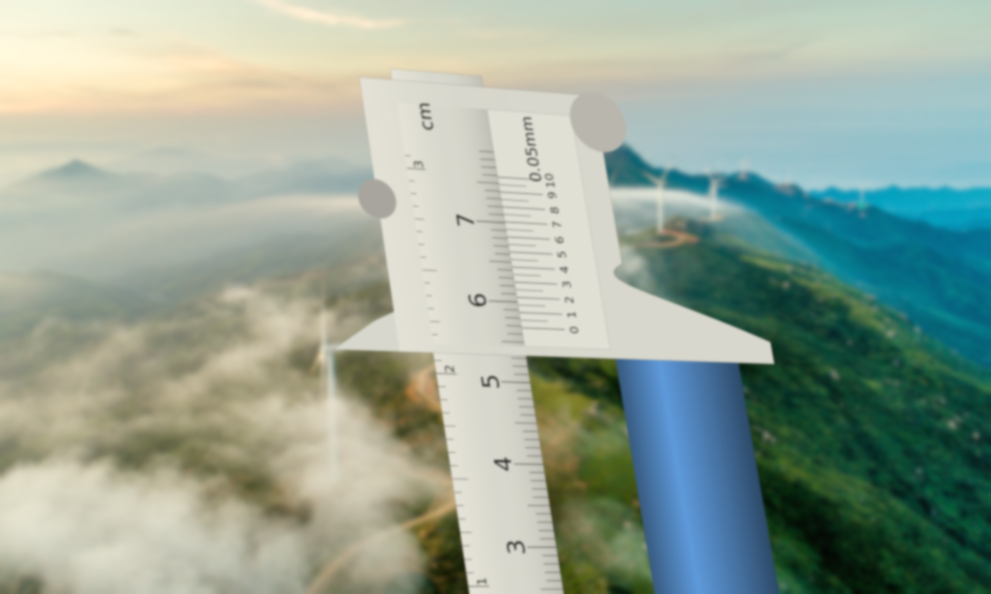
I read 56.8 mm
